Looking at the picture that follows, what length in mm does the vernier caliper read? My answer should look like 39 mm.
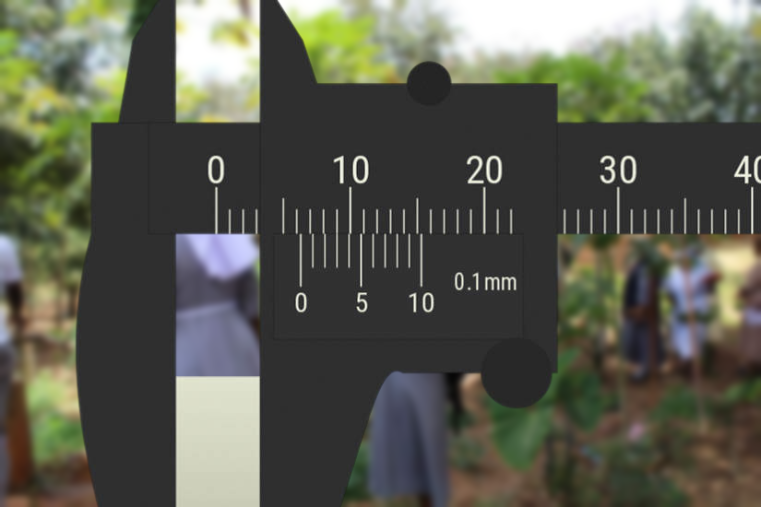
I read 6.3 mm
